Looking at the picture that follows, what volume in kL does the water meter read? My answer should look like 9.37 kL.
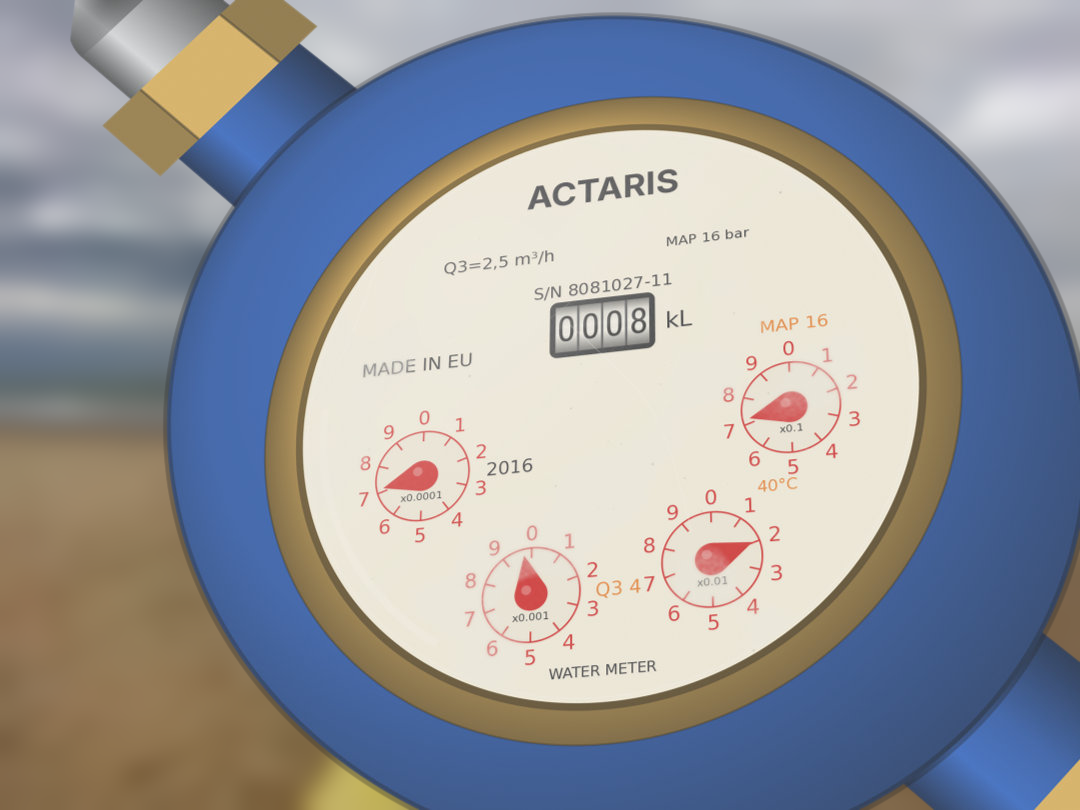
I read 8.7197 kL
